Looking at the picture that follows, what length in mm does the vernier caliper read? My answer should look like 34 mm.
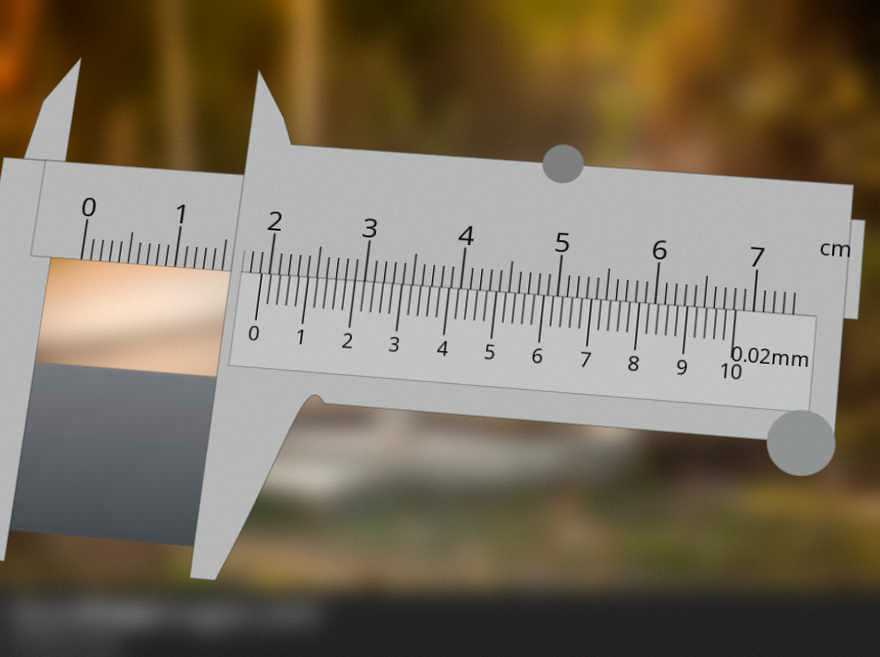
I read 19.2 mm
